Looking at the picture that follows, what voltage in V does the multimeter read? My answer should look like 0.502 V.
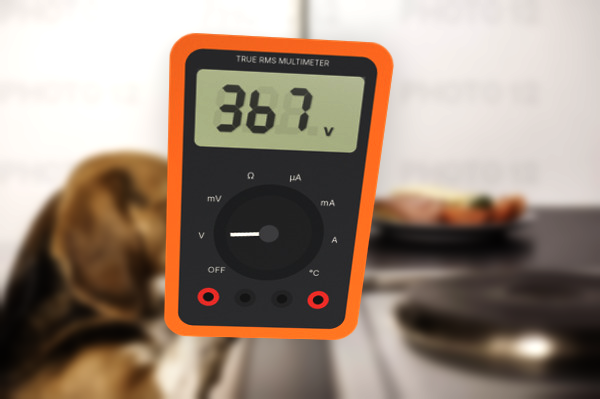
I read 367 V
